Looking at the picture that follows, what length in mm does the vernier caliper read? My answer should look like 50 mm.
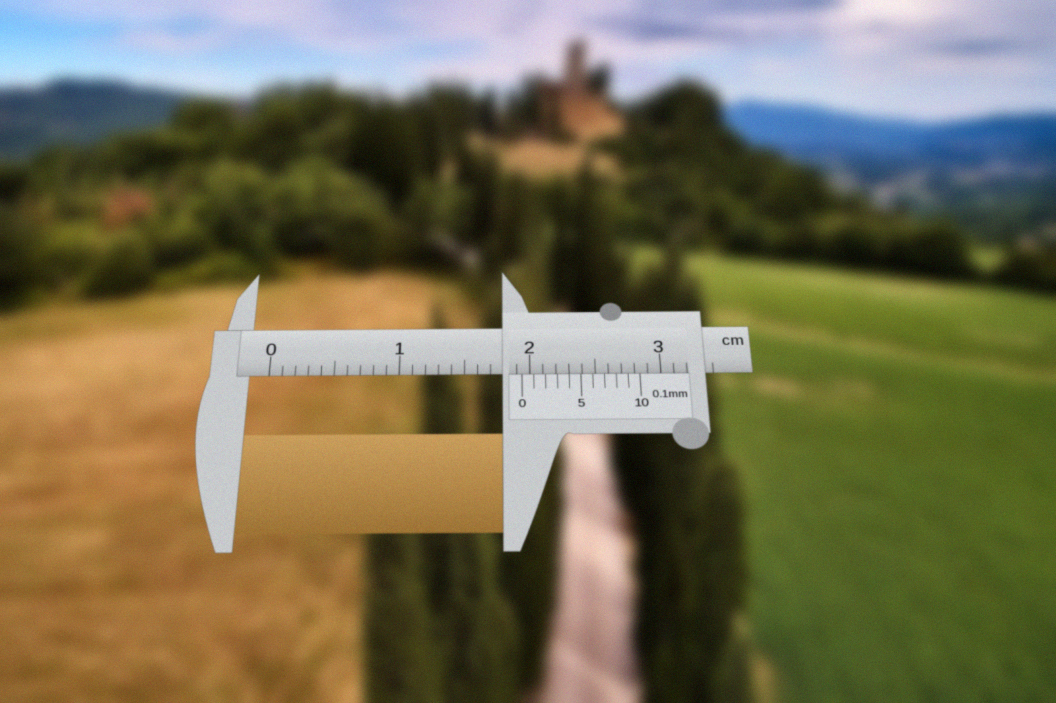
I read 19.4 mm
